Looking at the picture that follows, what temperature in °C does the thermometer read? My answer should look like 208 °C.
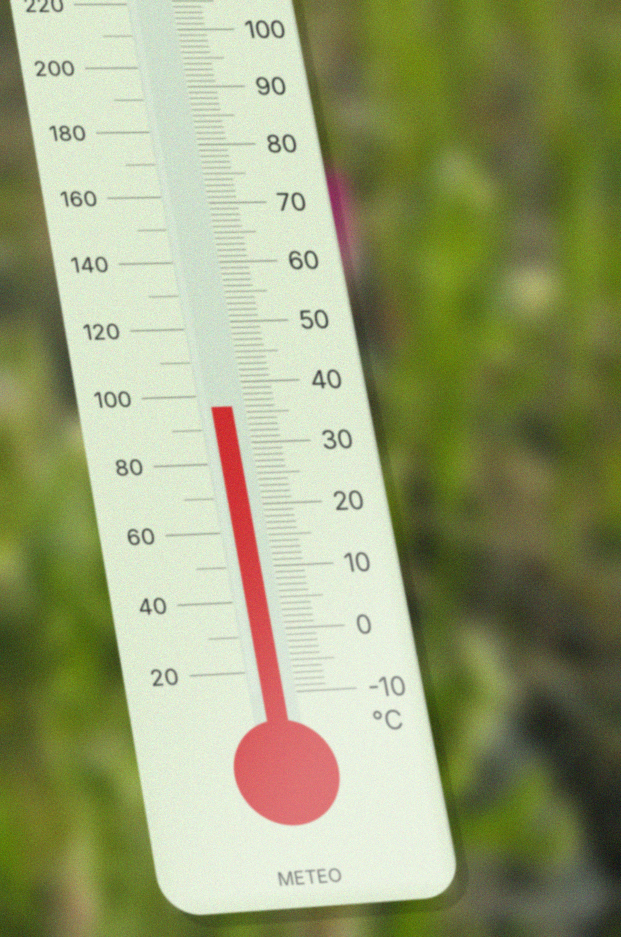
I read 36 °C
